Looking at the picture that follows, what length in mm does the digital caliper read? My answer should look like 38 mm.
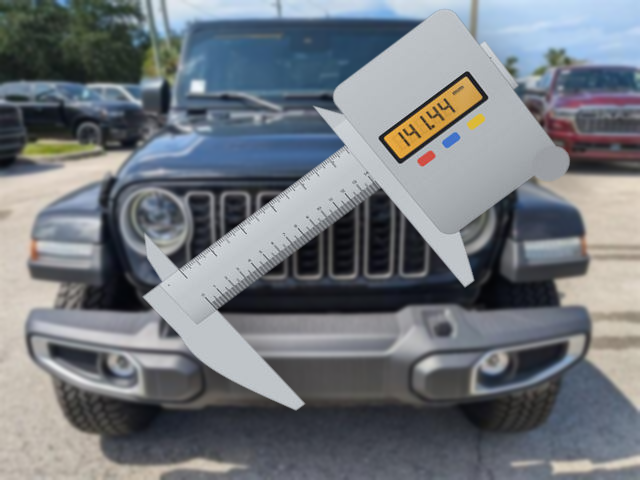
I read 141.44 mm
